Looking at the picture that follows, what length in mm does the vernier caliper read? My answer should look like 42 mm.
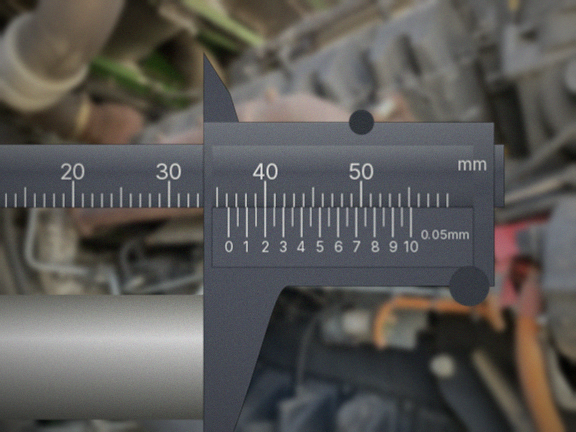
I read 36.2 mm
